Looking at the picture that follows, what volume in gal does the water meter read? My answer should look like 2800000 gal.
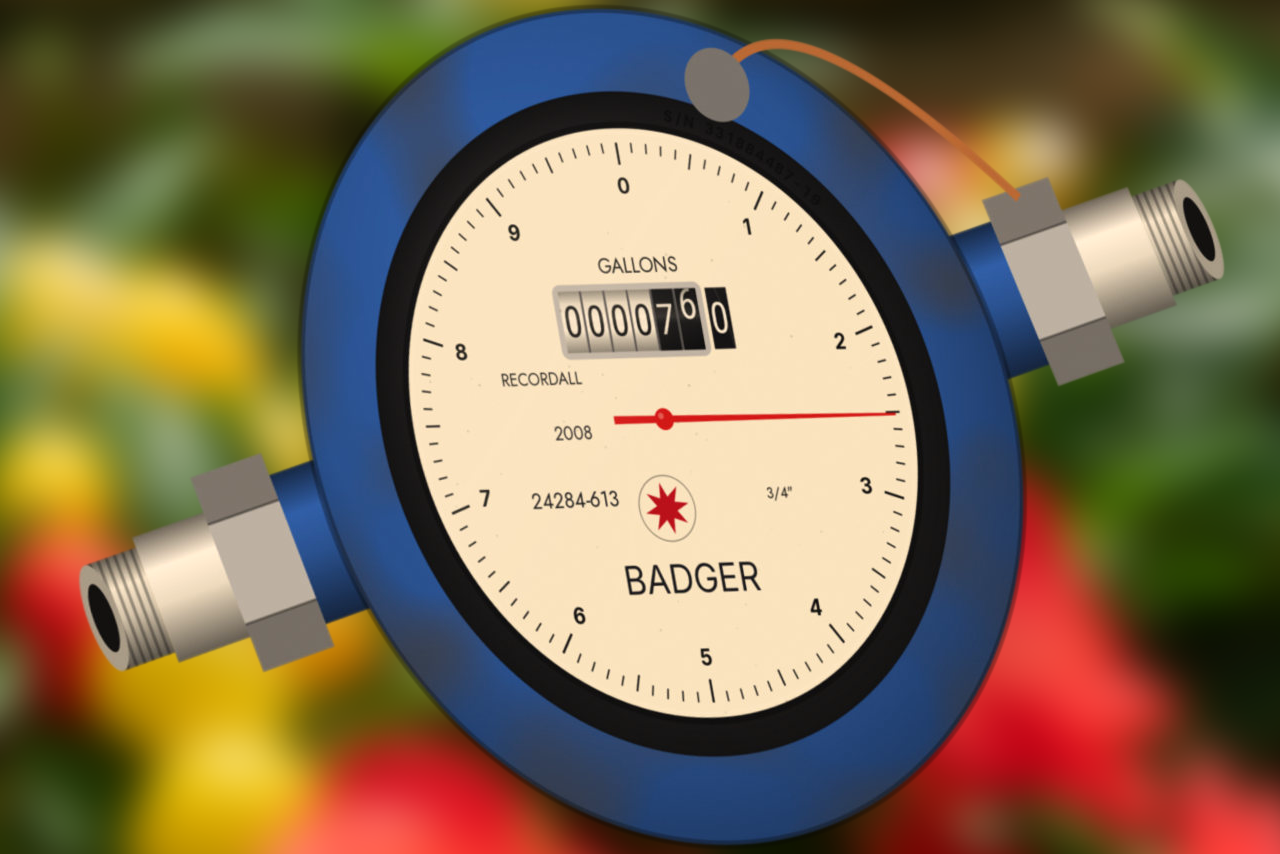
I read 762.5 gal
